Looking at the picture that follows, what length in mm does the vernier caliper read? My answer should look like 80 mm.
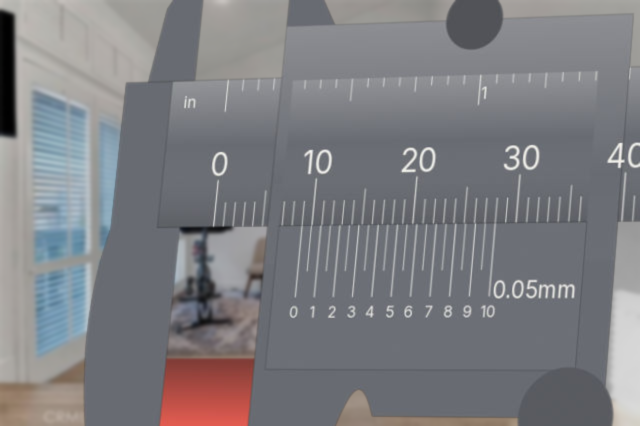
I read 9.0 mm
